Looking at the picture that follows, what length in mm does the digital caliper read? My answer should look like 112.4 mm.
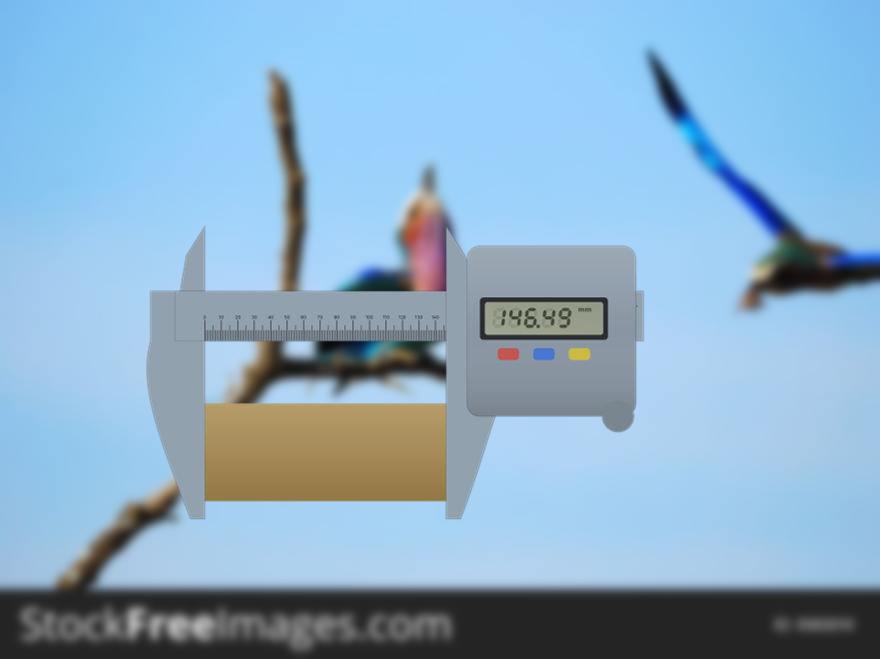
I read 146.49 mm
